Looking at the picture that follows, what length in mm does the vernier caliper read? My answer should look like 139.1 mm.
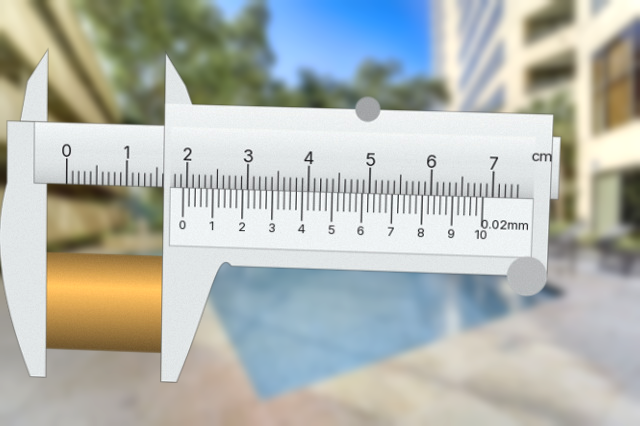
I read 19.4 mm
